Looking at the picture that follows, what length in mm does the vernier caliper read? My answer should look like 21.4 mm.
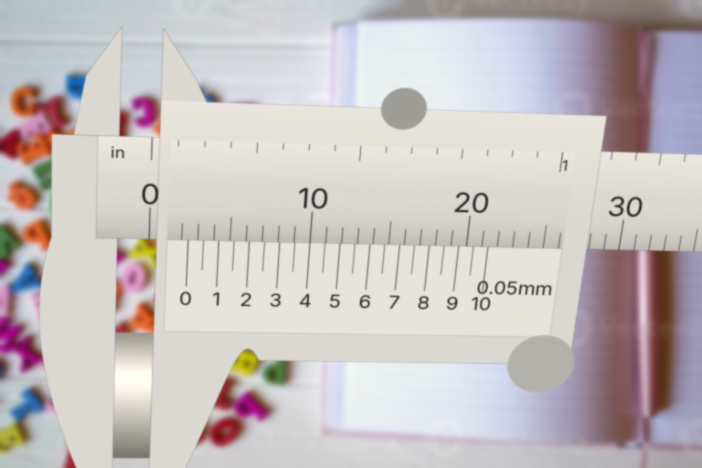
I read 2.4 mm
